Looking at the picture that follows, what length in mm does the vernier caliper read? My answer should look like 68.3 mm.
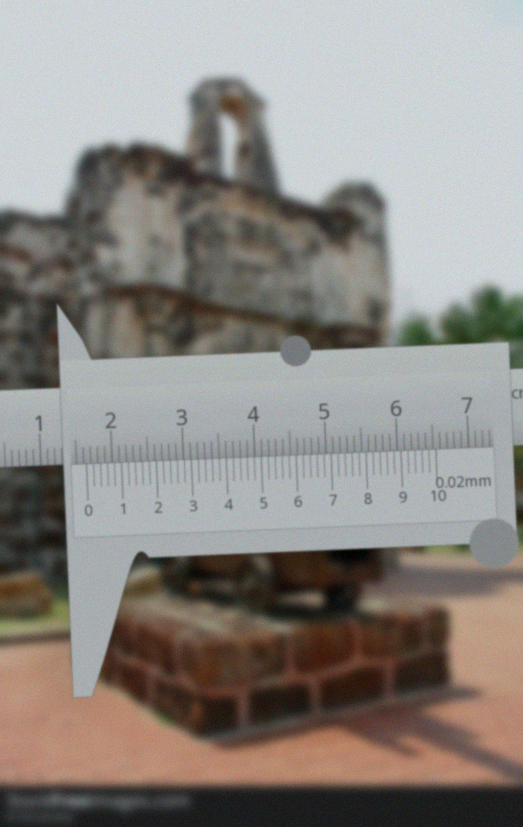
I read 16.4 mm
